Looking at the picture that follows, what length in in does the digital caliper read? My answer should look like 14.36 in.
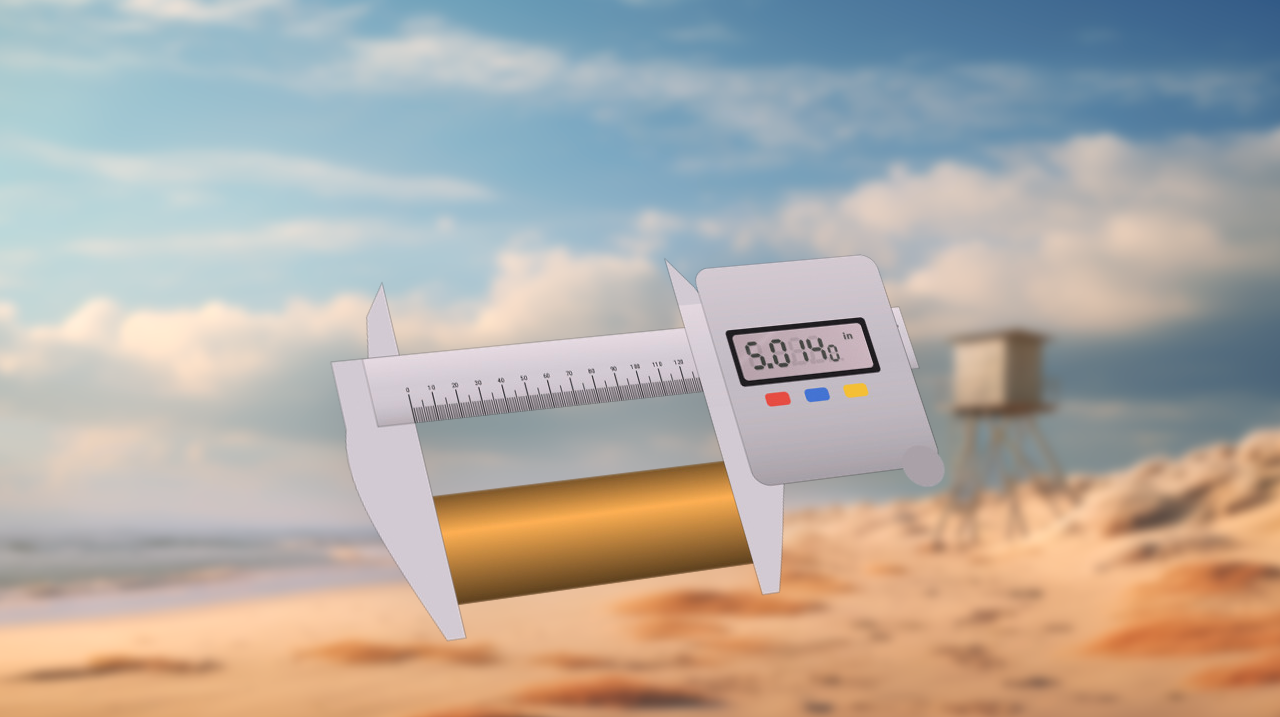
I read 5.0140 in
